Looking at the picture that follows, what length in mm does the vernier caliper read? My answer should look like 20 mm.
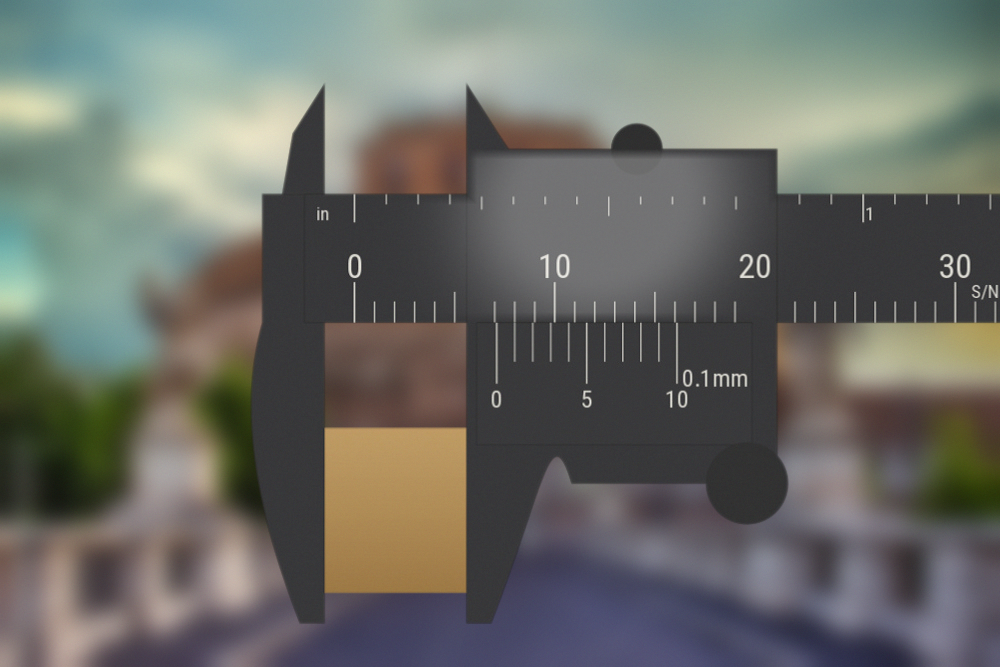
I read 7.1 mm
